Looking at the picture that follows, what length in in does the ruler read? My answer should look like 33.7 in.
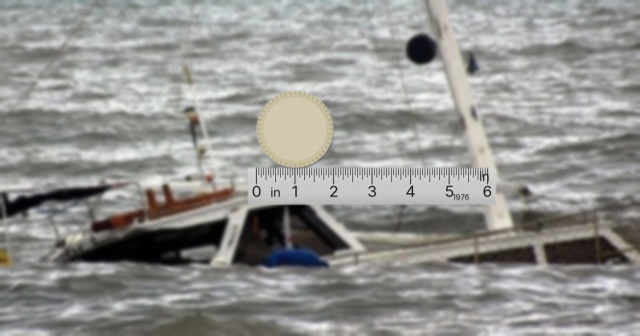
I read 2 in
